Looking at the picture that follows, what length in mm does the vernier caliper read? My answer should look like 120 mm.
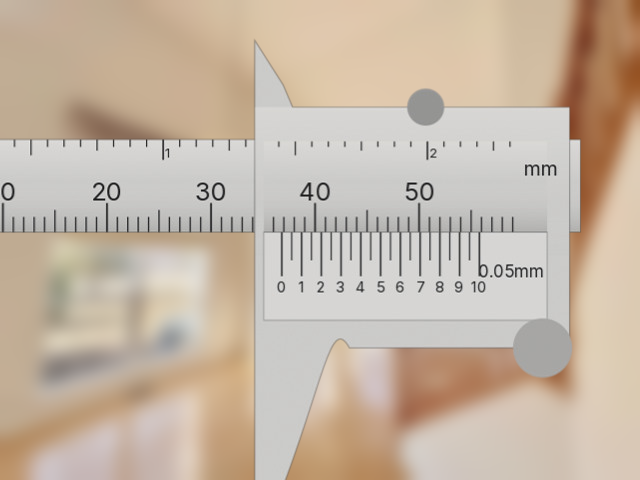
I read 36.8 mm
